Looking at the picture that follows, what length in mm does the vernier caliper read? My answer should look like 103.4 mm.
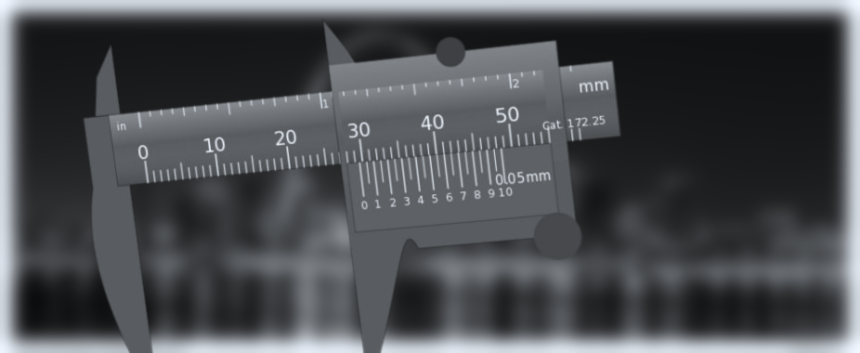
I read 29.6 mm
